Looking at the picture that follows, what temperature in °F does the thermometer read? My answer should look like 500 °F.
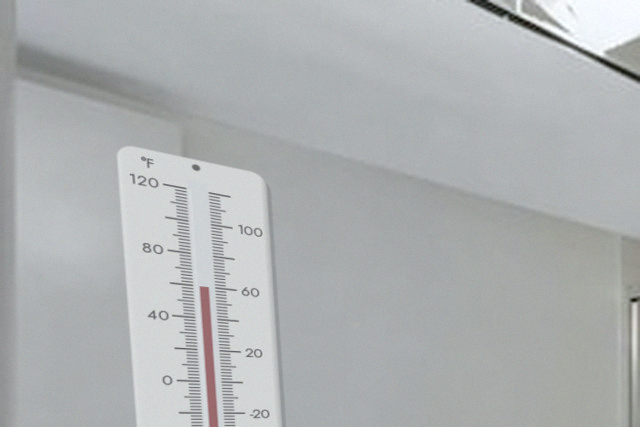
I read 60 °F
